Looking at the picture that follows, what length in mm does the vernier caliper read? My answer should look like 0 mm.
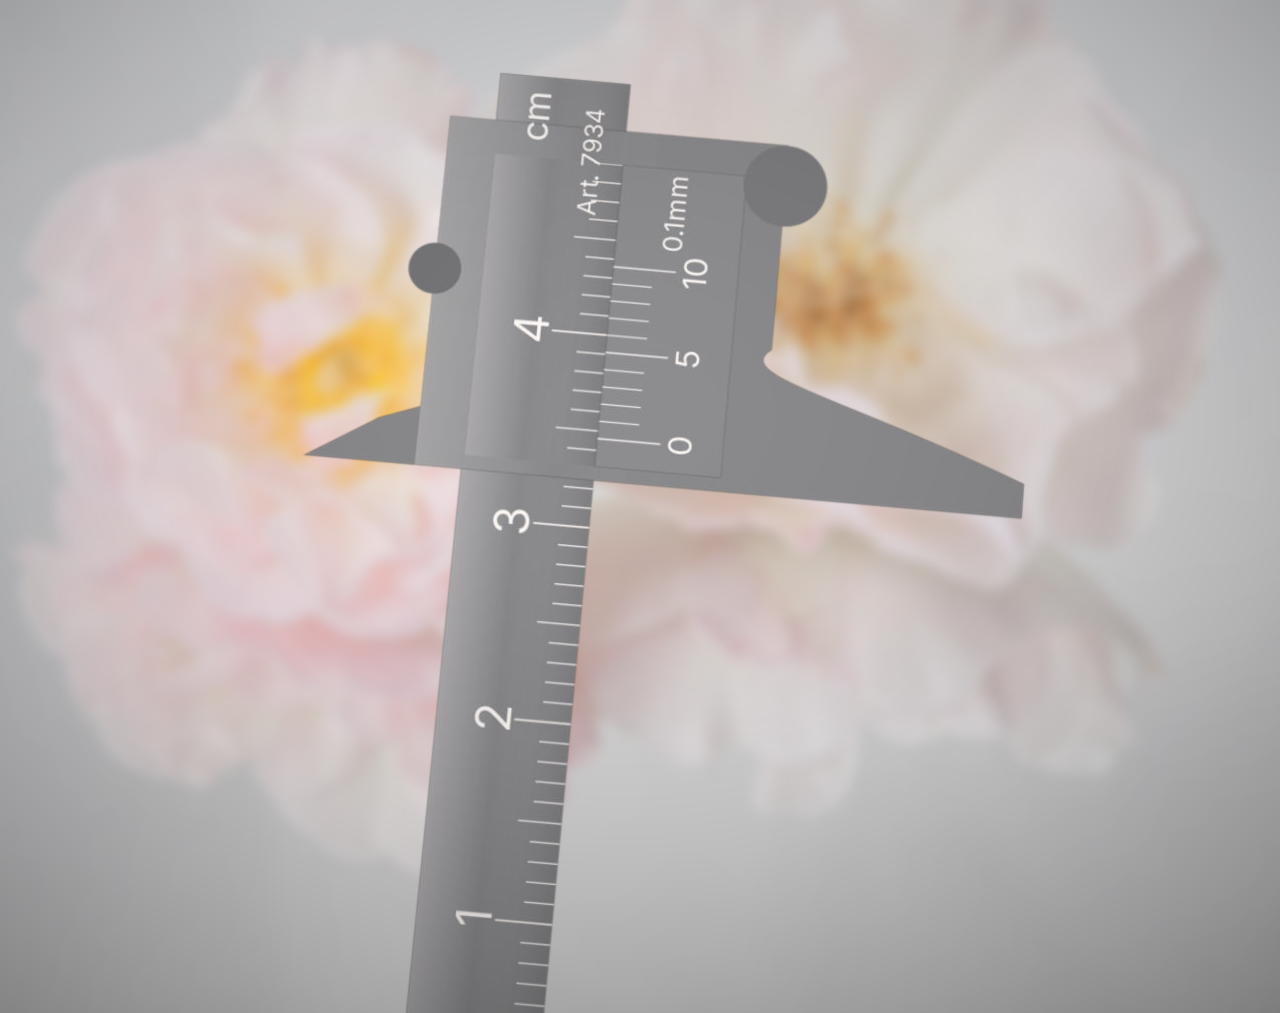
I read 34.6 mm
